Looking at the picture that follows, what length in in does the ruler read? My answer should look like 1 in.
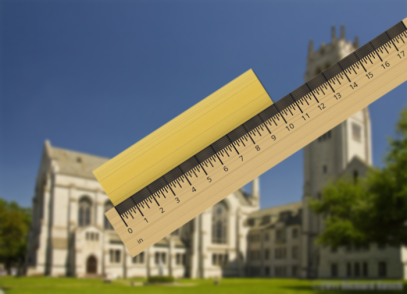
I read 10 in
